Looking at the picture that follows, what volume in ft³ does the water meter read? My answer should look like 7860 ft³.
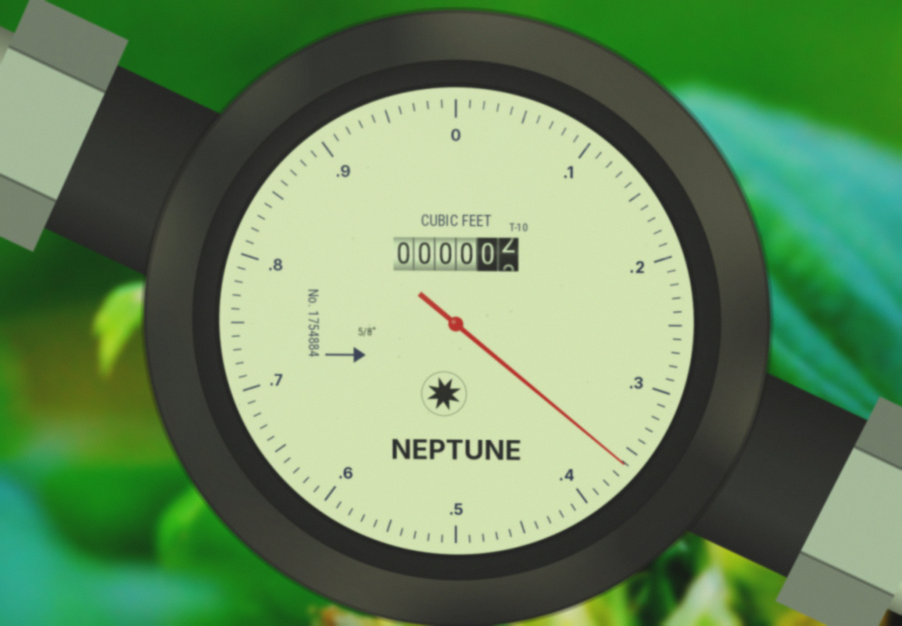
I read 2.36 ft³
